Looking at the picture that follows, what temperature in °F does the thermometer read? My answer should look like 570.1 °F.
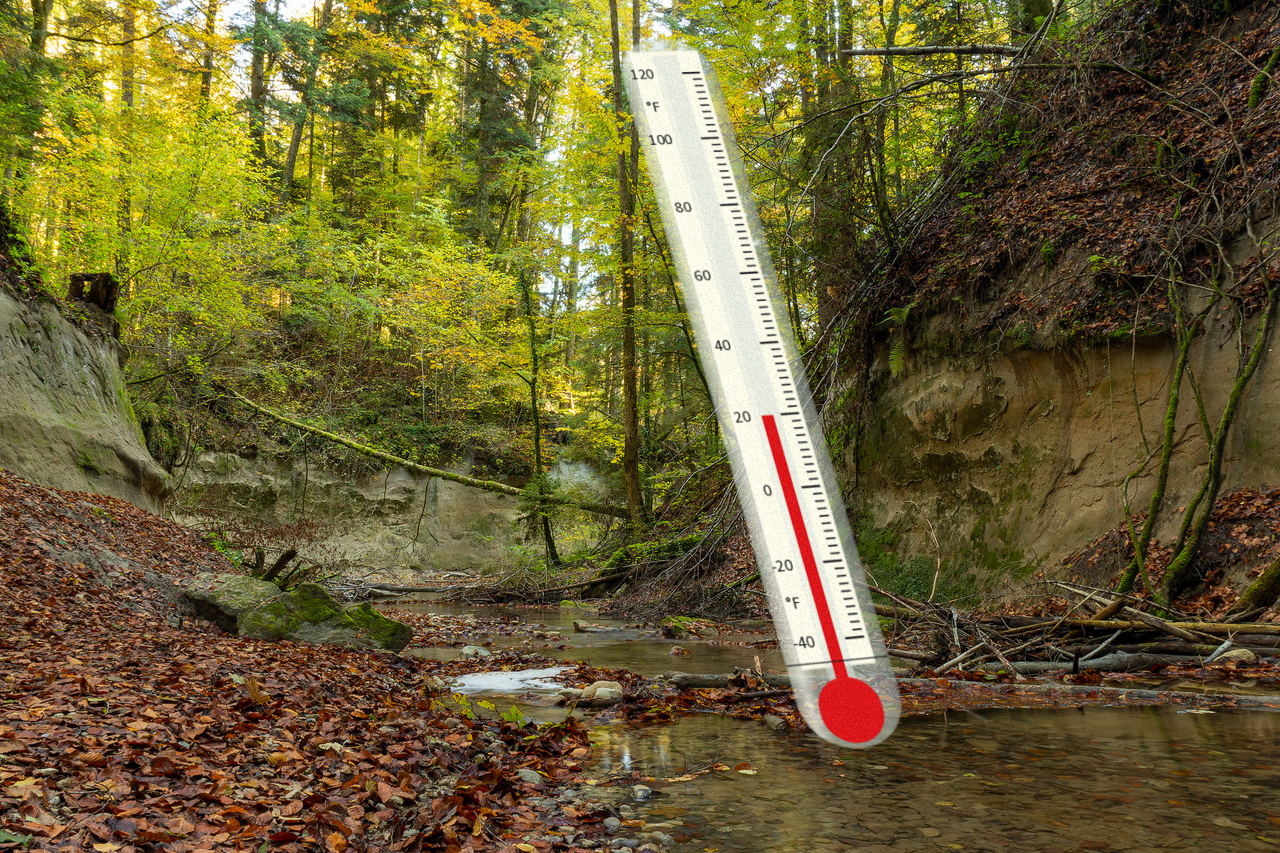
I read 20 °F
